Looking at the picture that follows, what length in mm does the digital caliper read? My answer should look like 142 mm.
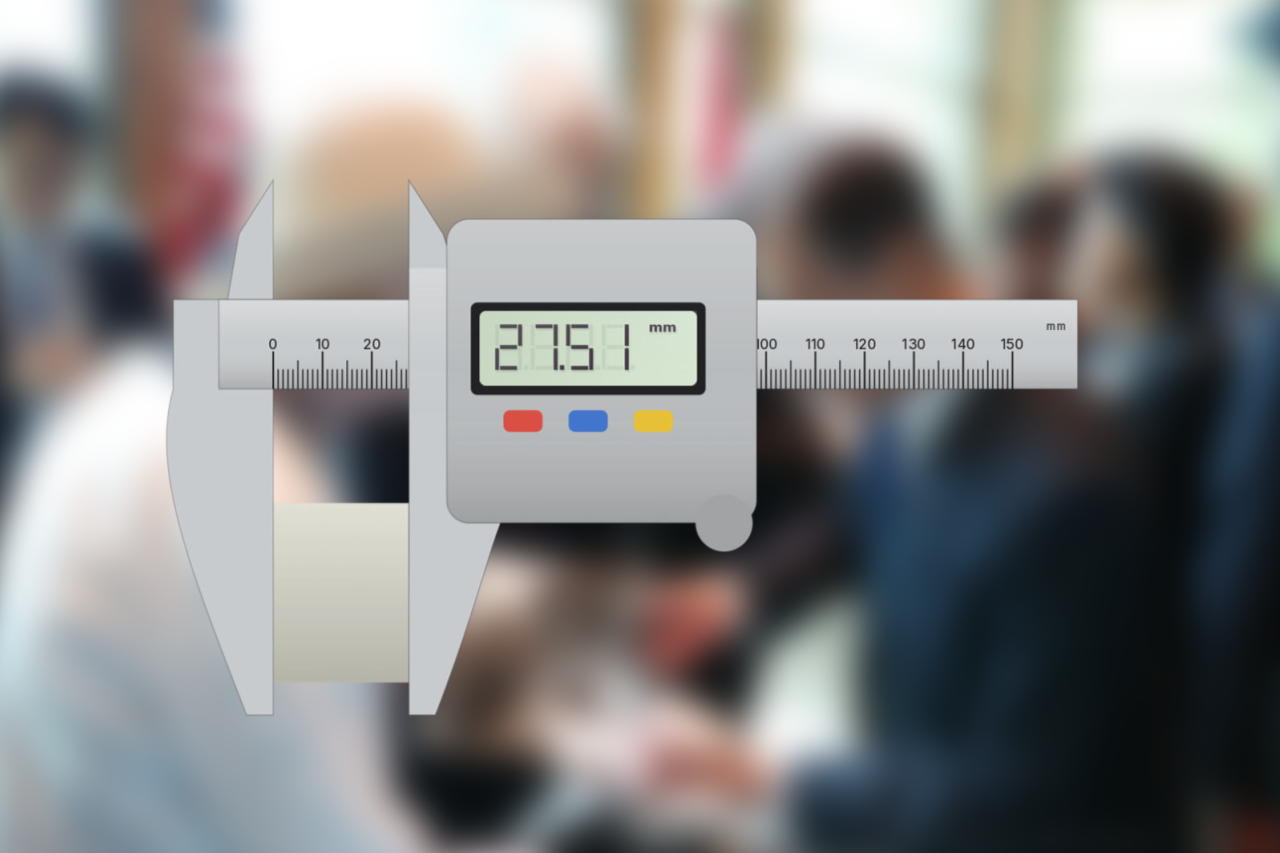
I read 27.51 mm
